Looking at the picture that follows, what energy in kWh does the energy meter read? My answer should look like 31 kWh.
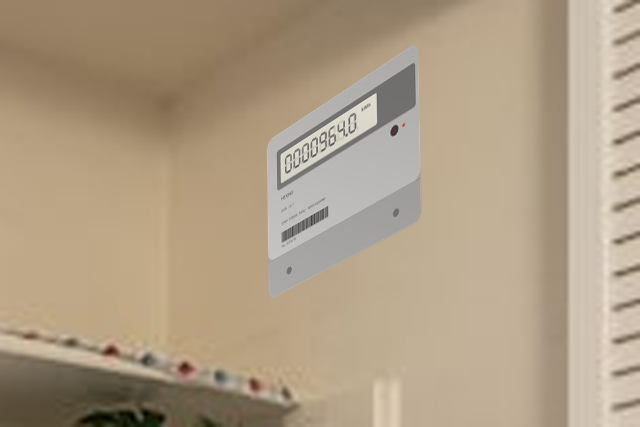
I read 964.0 kWh
